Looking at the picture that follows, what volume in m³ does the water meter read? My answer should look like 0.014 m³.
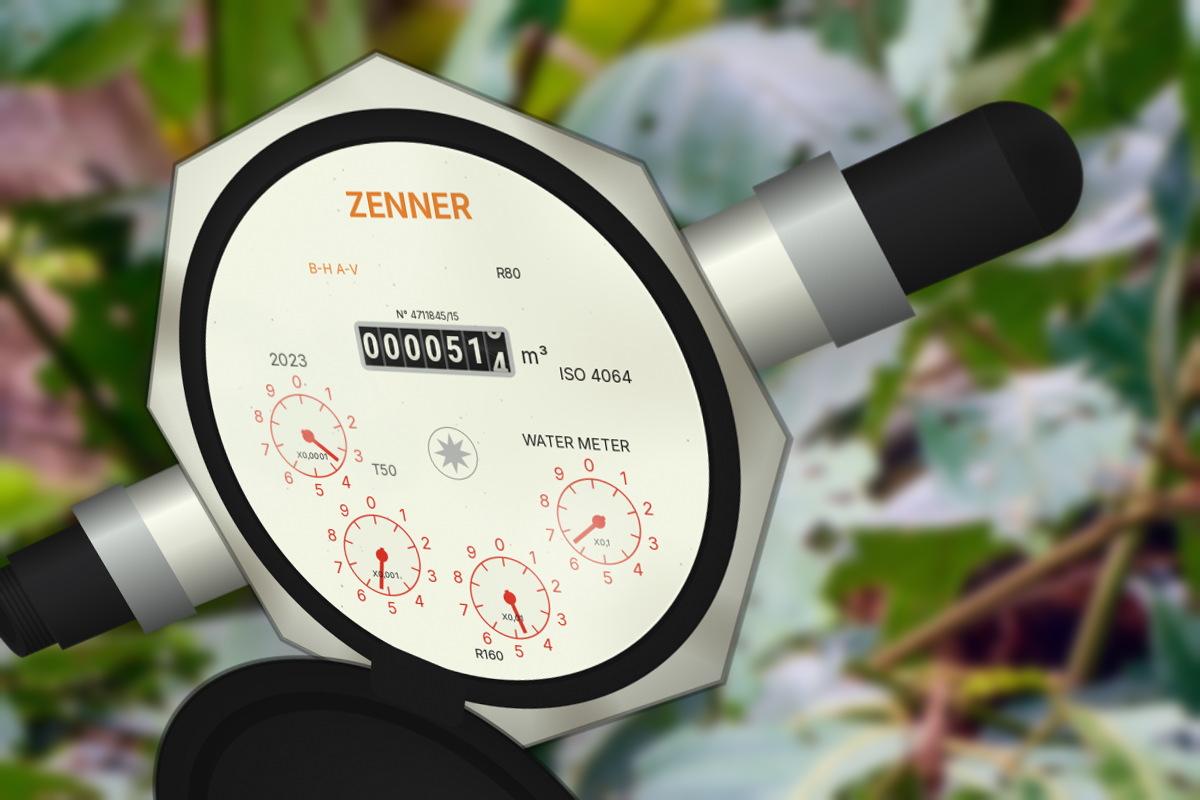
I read 513.6453 m³
